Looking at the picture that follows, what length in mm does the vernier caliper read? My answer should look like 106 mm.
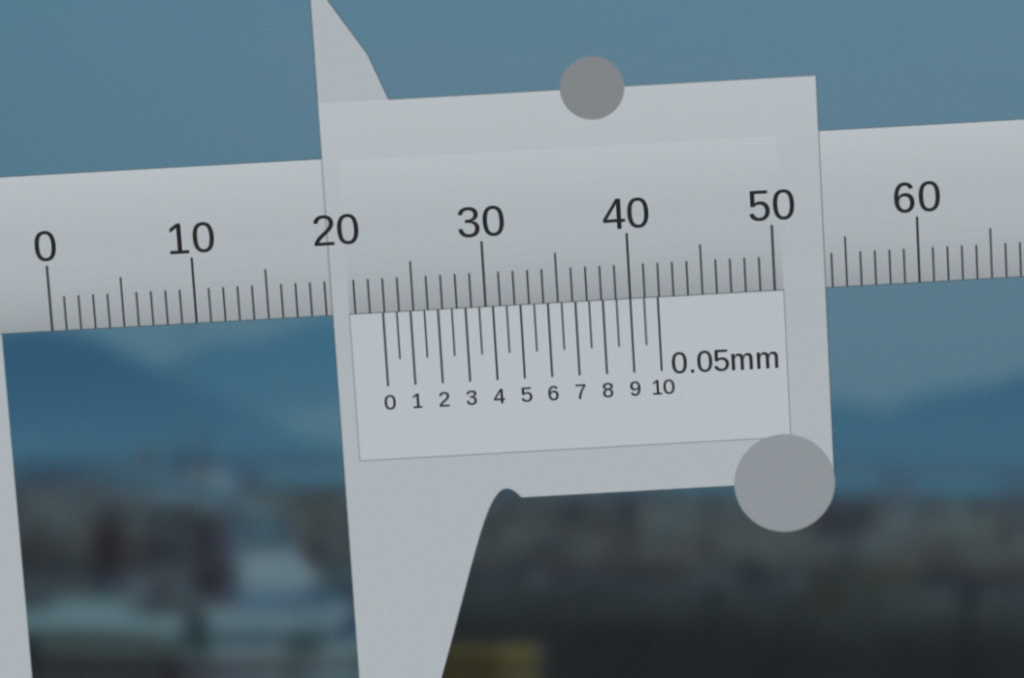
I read 22.9 mm
